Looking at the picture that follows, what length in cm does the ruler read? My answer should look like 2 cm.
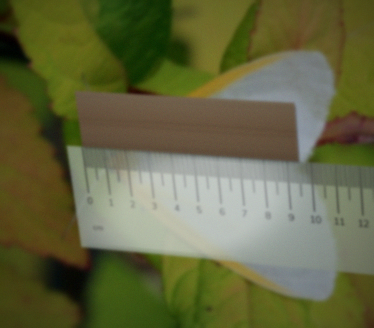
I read 9.5 cm
